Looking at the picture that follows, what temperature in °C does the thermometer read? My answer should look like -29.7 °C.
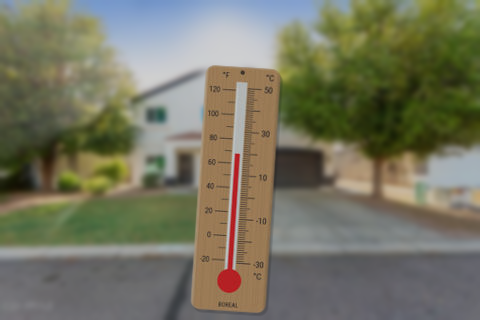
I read 20 °C
